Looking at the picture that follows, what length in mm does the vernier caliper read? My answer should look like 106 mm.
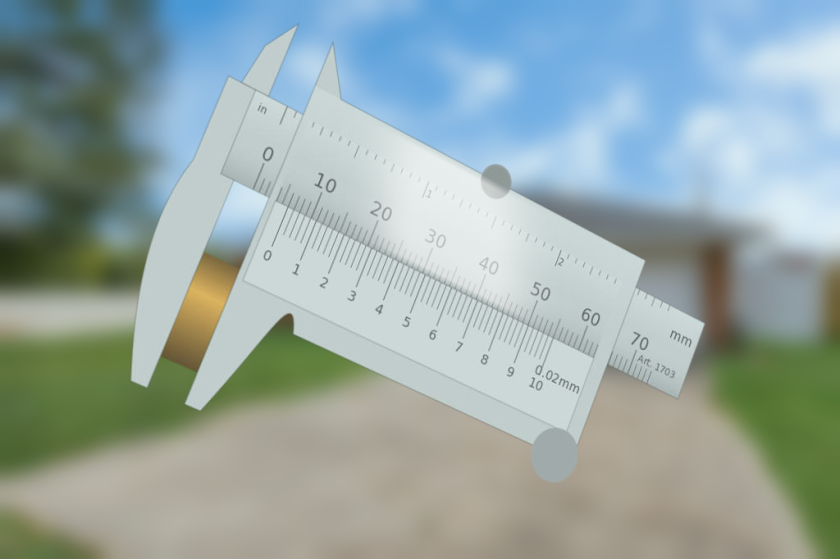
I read 6.0 mm
